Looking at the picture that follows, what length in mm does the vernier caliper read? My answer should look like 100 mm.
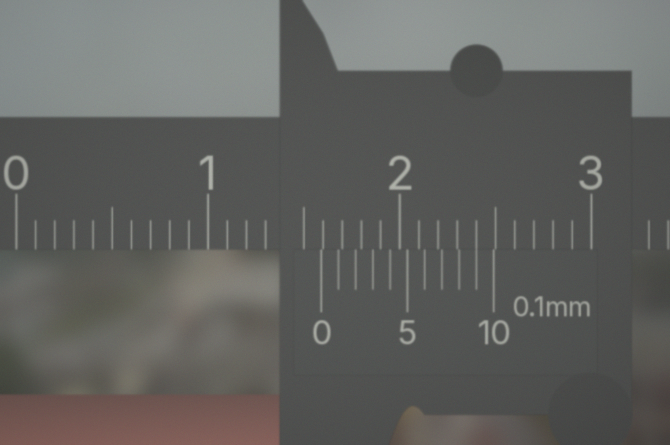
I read 15.9 mm
